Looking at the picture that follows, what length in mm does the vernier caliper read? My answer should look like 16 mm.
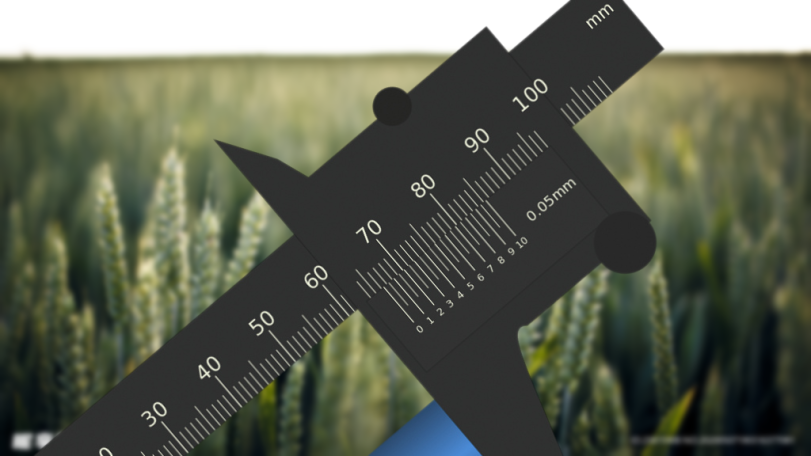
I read 66.4 mm
